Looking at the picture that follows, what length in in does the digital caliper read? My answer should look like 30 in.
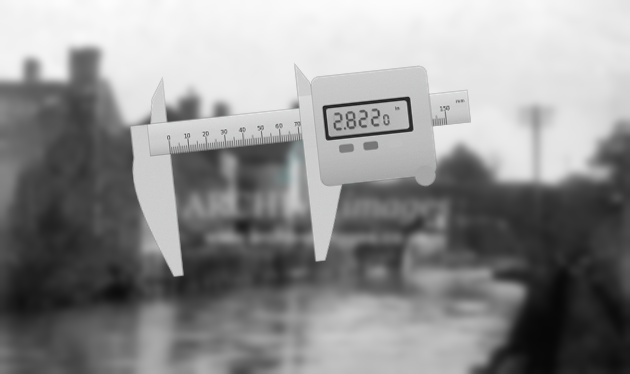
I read 2.8220 in
